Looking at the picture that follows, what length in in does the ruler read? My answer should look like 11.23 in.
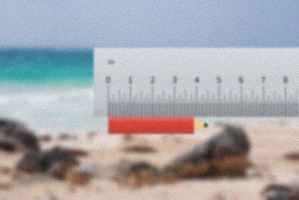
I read 4.5 in
